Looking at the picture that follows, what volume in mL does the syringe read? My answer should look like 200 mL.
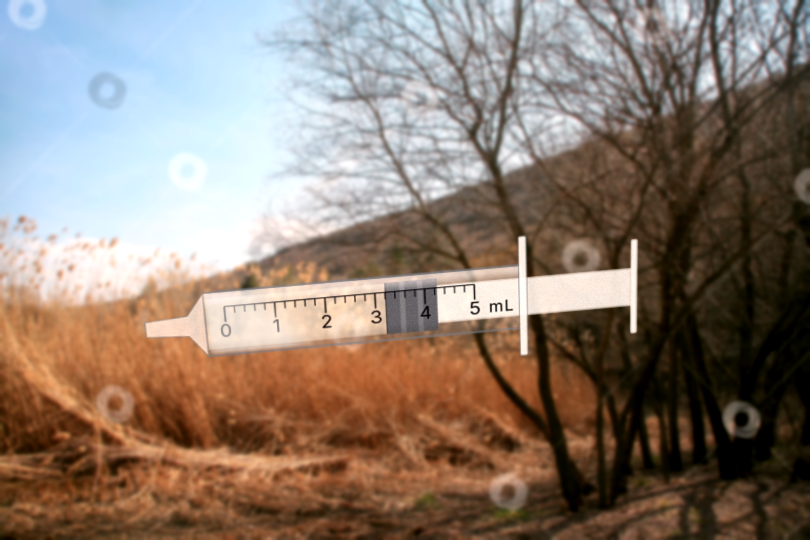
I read 3.2 mL
